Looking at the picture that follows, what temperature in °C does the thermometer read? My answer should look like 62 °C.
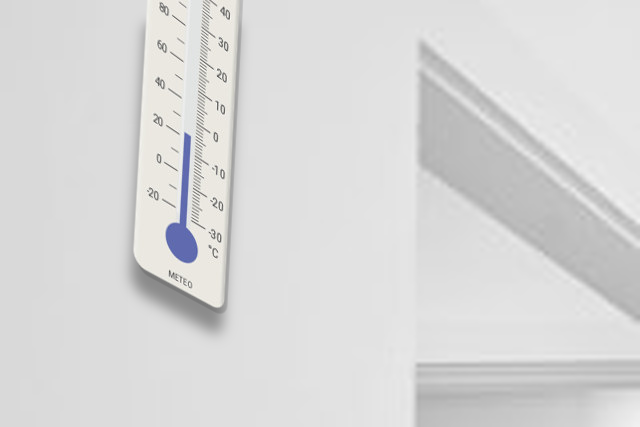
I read -5 °C
